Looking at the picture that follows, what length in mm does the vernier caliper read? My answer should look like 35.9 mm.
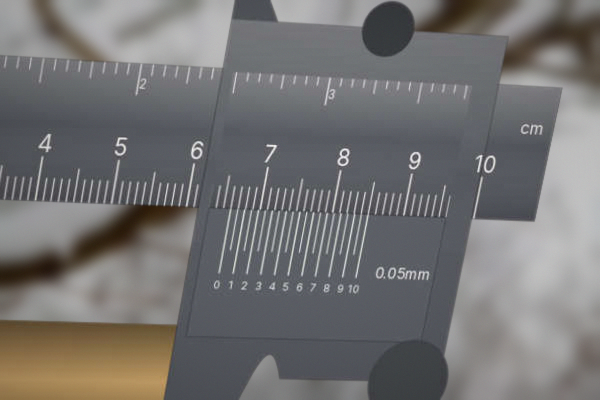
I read 66.0 mm
